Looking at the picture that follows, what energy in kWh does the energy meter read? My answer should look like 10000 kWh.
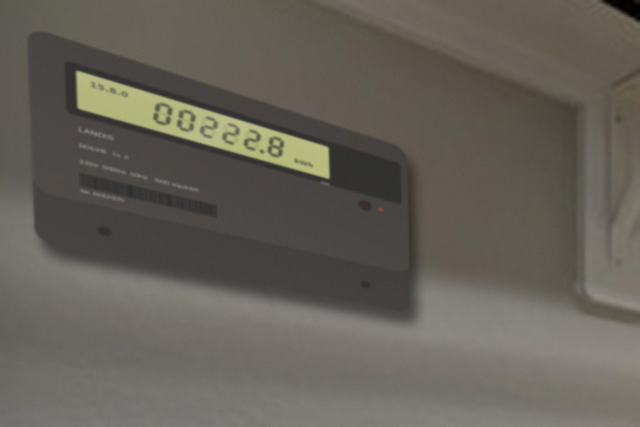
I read 222.8 kWh
